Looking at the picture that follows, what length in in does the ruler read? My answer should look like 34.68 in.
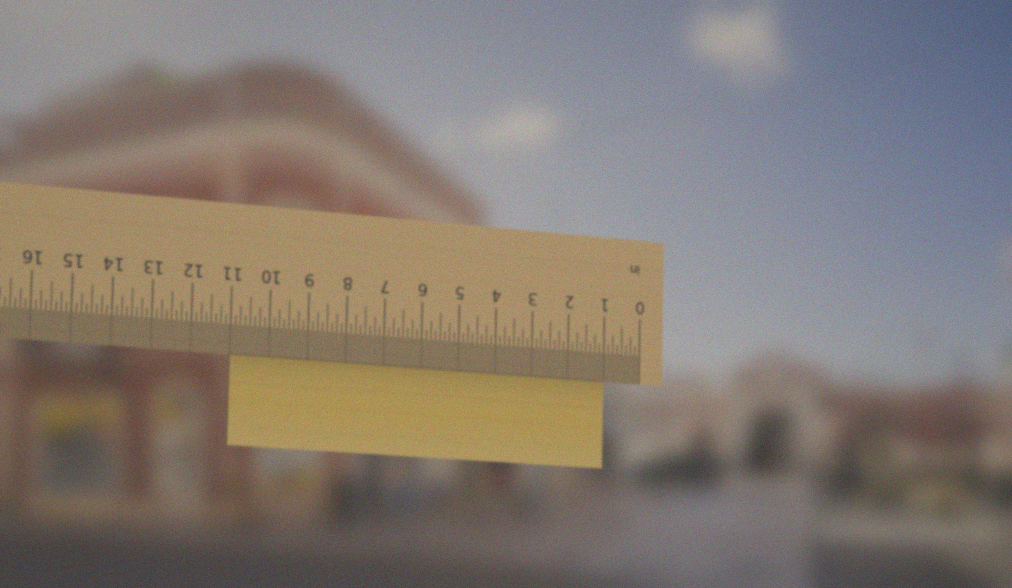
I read 10 in
